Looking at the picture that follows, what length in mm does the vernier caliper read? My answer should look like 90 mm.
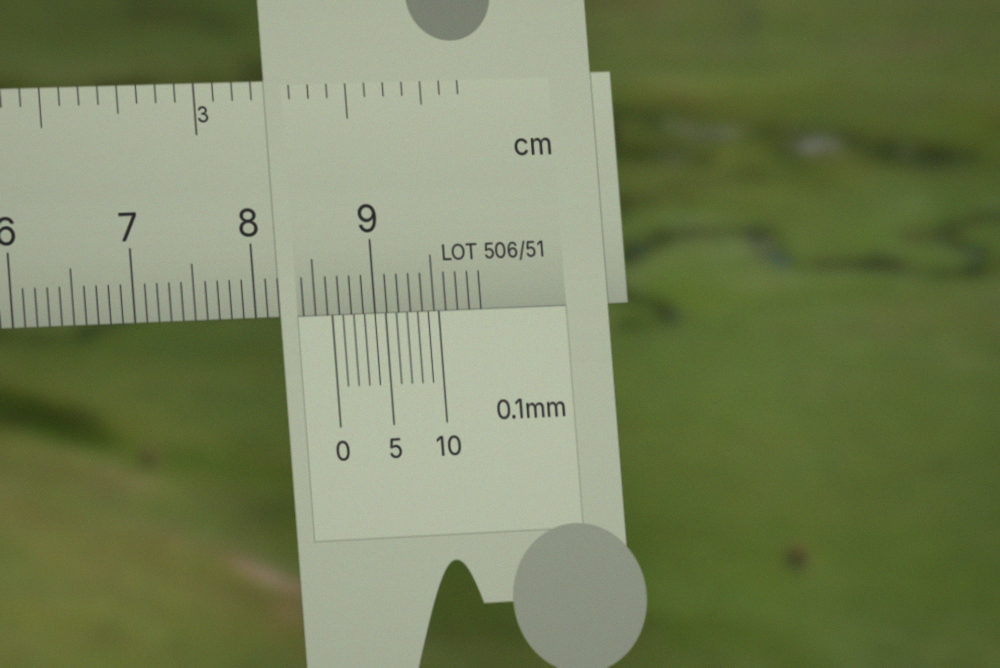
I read 86.4 mm
